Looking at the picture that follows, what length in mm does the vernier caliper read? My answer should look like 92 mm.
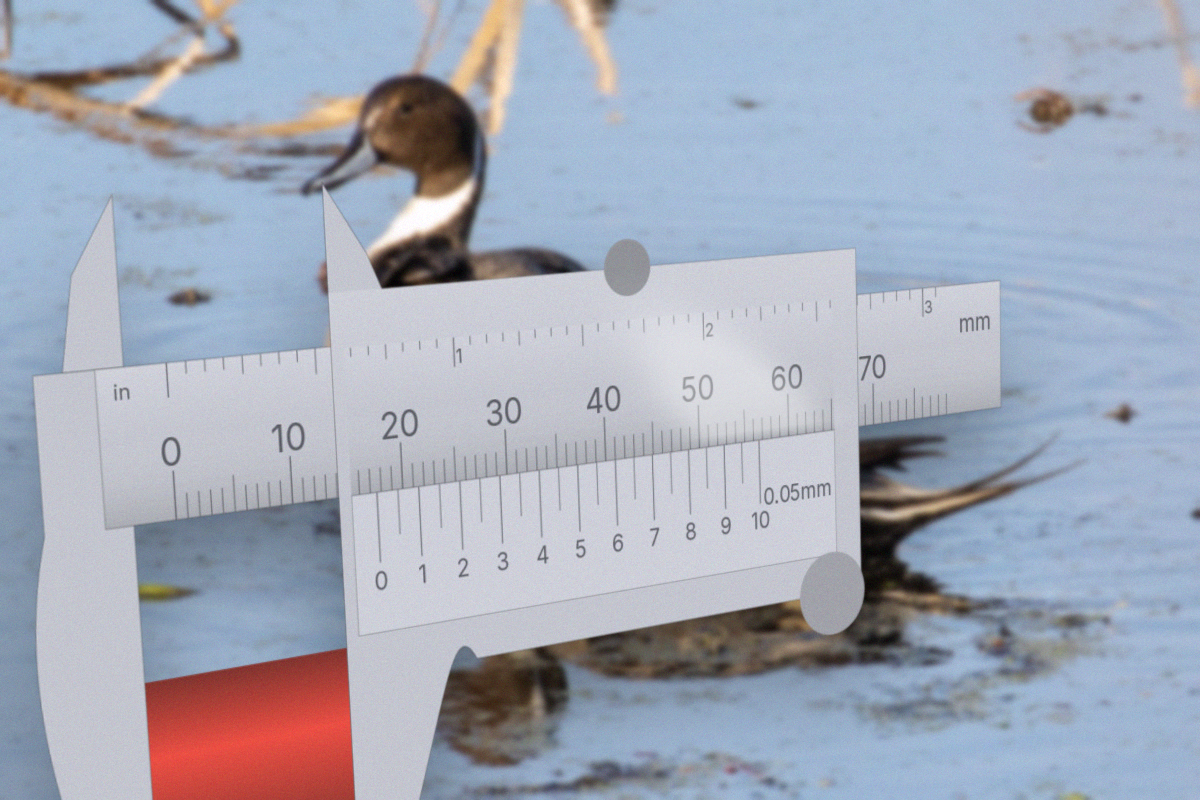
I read 17.6 mm
